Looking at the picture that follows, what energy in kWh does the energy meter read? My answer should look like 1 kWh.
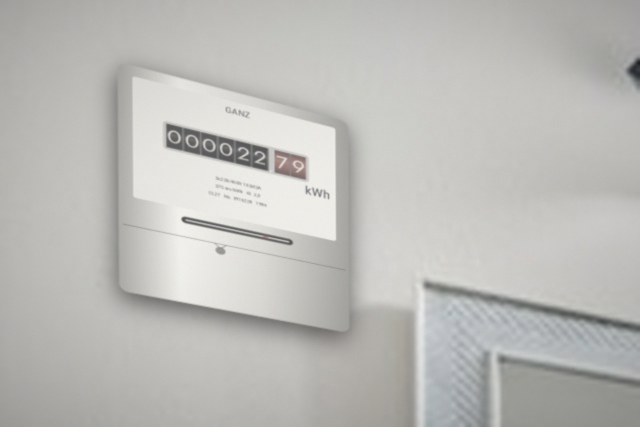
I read 22.79 kWh
